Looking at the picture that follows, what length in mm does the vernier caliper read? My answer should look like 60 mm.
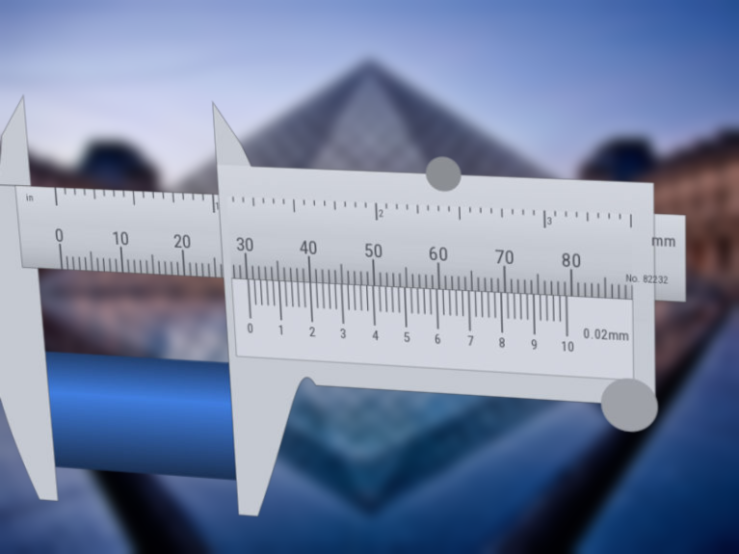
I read 30.2 mm
